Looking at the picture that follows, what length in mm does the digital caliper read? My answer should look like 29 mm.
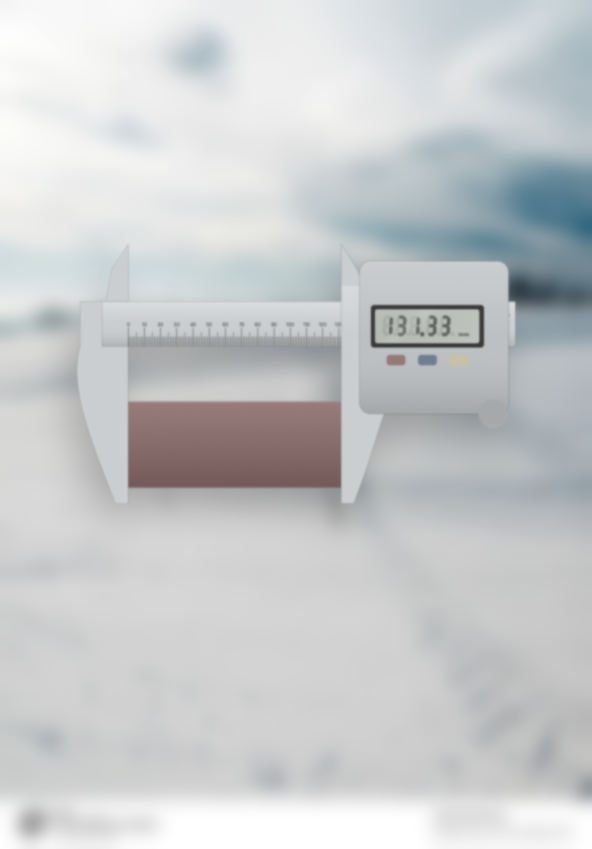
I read 131.33 mm
